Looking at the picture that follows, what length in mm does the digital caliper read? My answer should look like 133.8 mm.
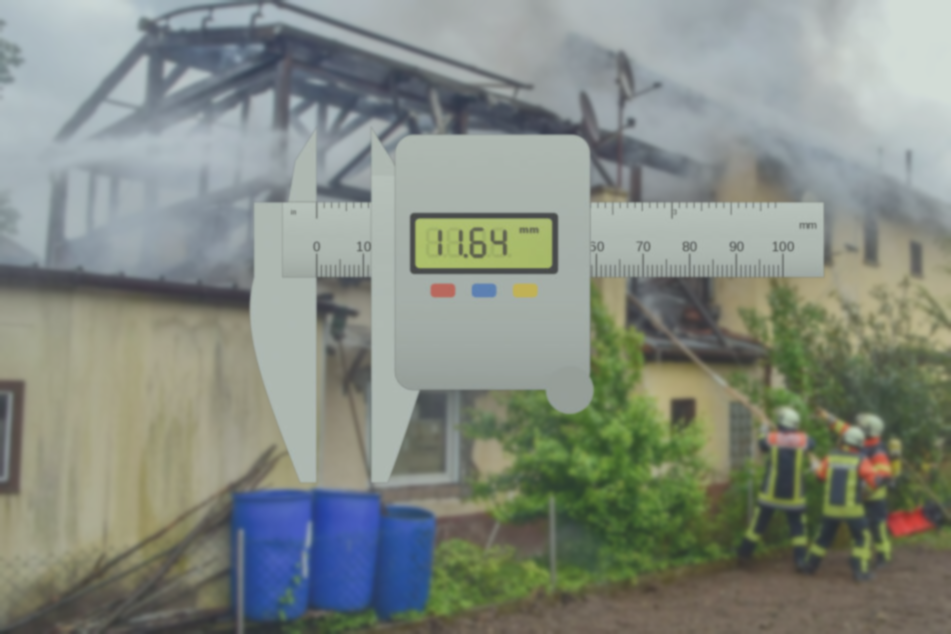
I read 11.64 mm
